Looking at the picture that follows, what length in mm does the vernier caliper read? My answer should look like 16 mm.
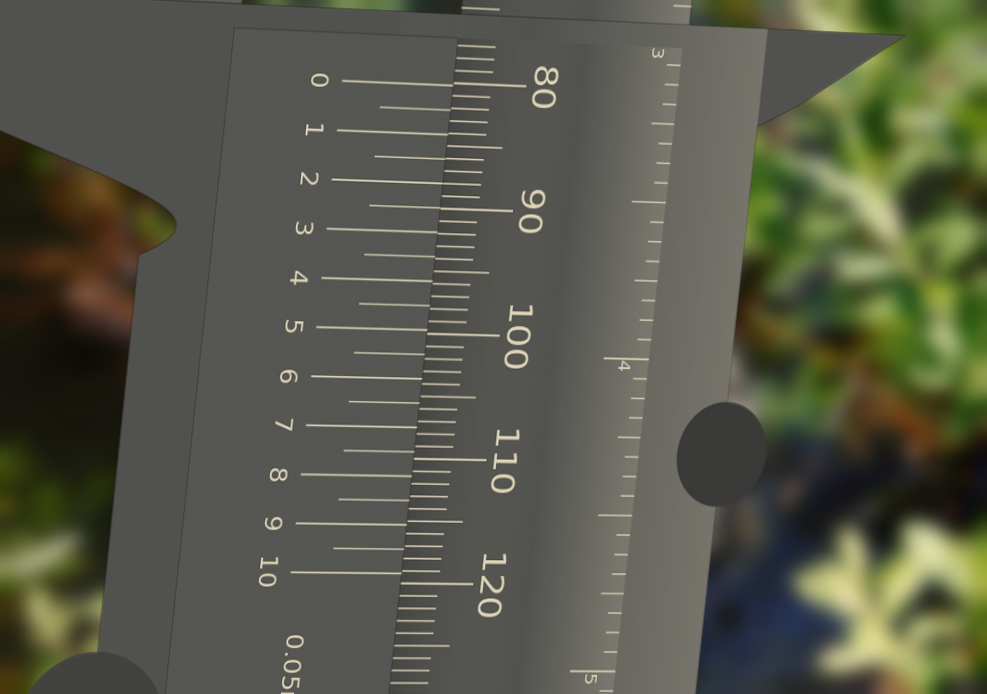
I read 80.2 mm
